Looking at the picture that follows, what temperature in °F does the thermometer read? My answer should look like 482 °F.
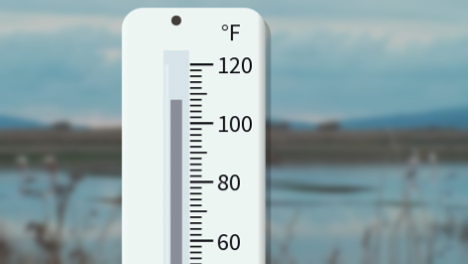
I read 108 °F
